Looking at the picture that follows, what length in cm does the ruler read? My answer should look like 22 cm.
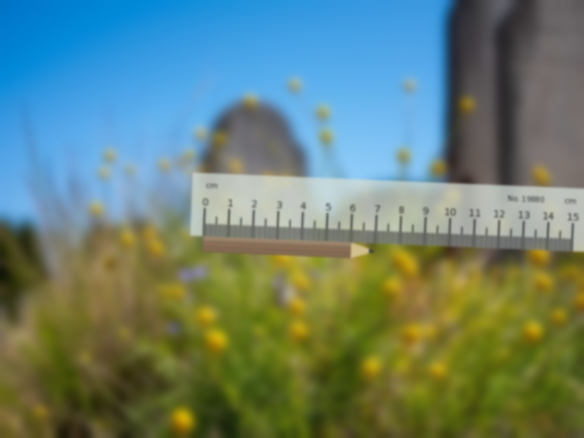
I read 7 cm
